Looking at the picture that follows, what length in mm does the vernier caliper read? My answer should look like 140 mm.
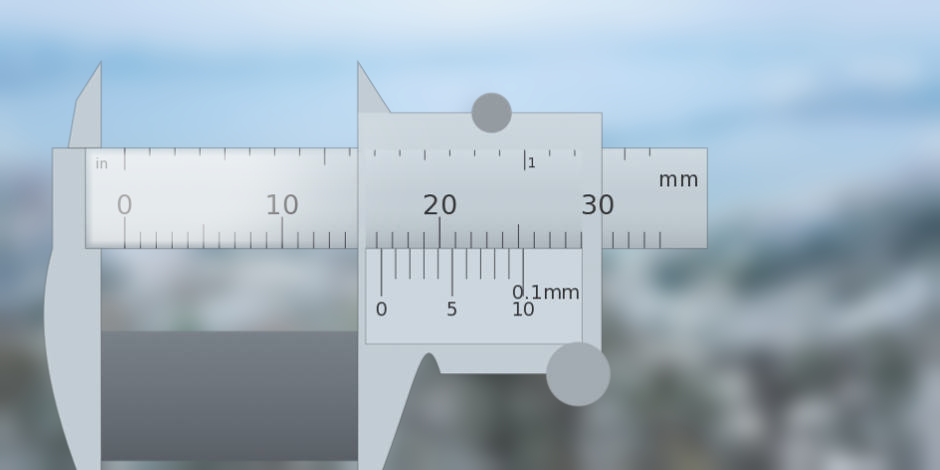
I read 16.3 mm
